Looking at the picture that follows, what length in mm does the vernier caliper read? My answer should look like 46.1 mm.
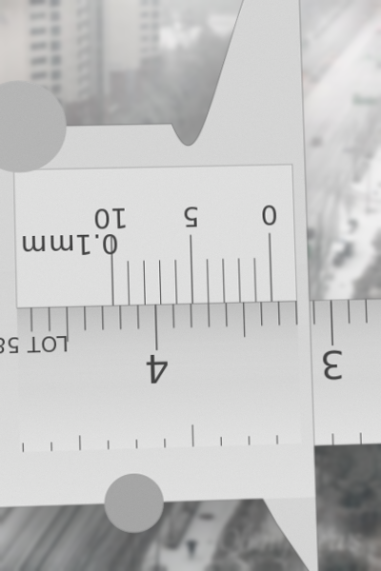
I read 33.4 mm
